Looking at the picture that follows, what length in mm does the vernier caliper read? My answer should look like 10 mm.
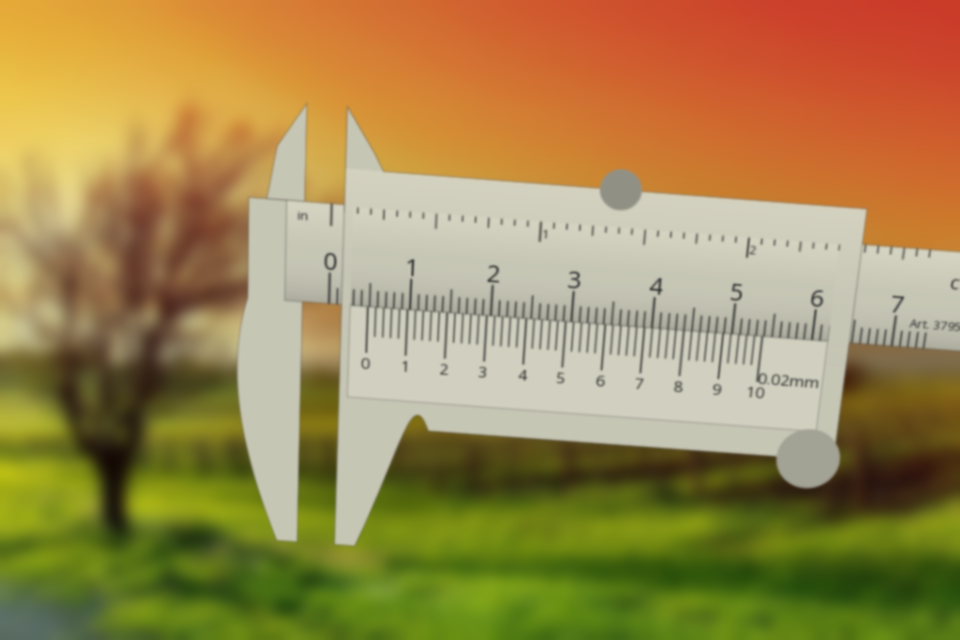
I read 4.8 mm
